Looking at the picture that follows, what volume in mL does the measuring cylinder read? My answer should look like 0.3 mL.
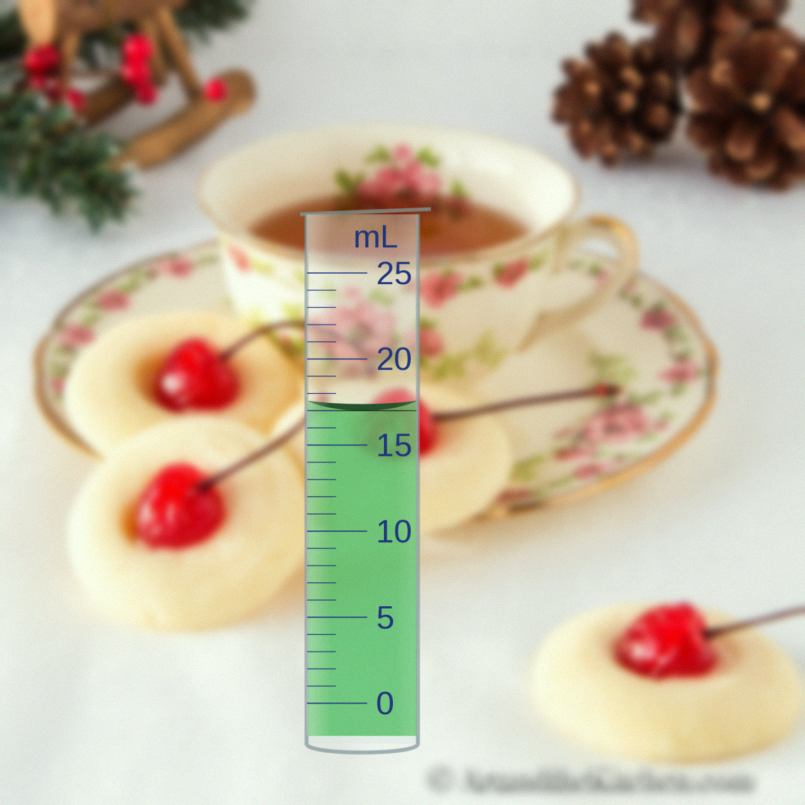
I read 17 mL
